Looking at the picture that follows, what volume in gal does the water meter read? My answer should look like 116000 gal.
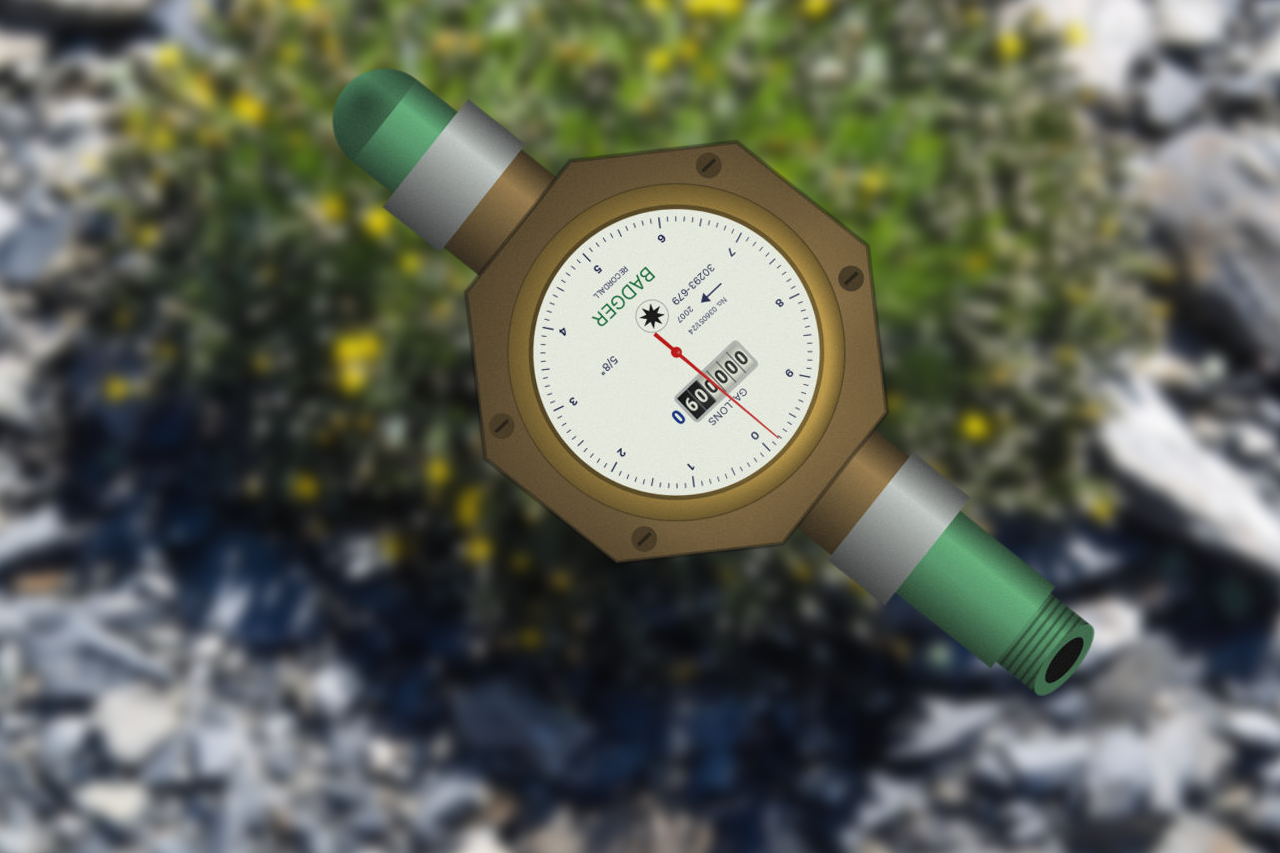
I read 89.8 gal
